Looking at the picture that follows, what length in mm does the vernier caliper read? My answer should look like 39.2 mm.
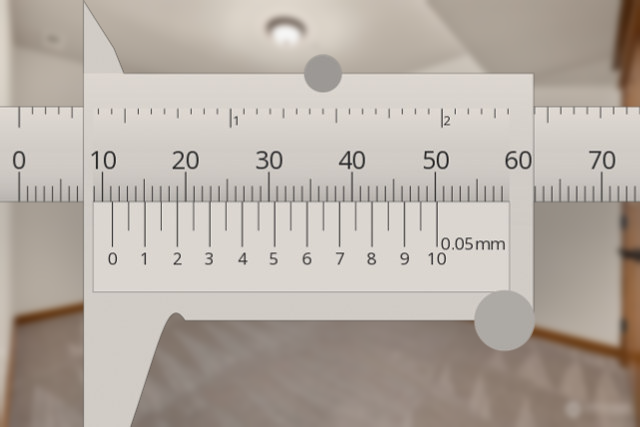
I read 11.2 mm
